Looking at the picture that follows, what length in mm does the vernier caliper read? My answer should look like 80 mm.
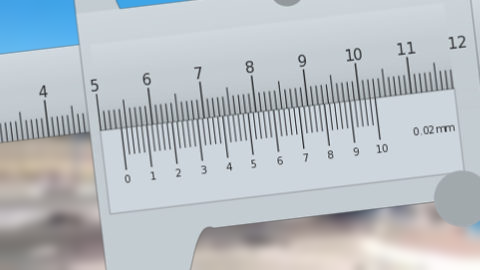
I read 54.0 mm
